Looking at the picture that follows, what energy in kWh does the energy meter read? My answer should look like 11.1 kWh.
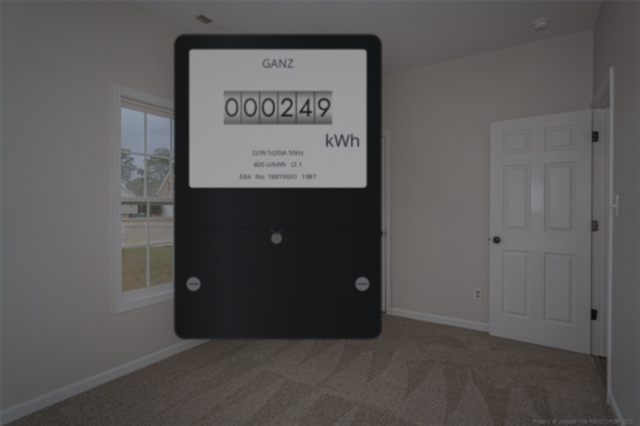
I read 249 kWh
